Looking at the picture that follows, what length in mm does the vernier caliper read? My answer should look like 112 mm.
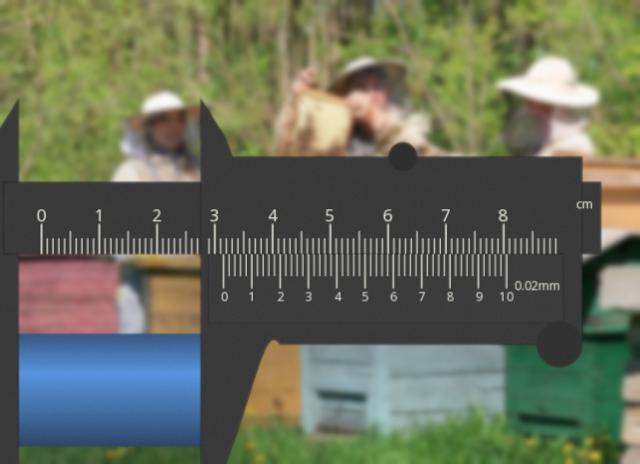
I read 31.5 mm
